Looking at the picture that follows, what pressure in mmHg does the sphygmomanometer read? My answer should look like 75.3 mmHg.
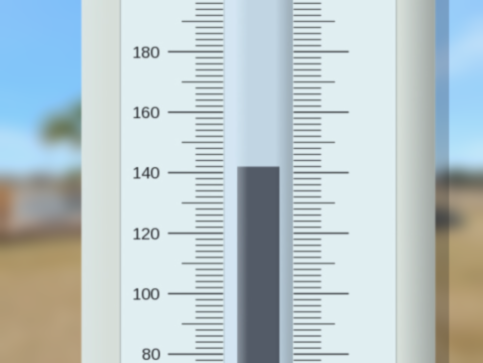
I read 142 mmHg
